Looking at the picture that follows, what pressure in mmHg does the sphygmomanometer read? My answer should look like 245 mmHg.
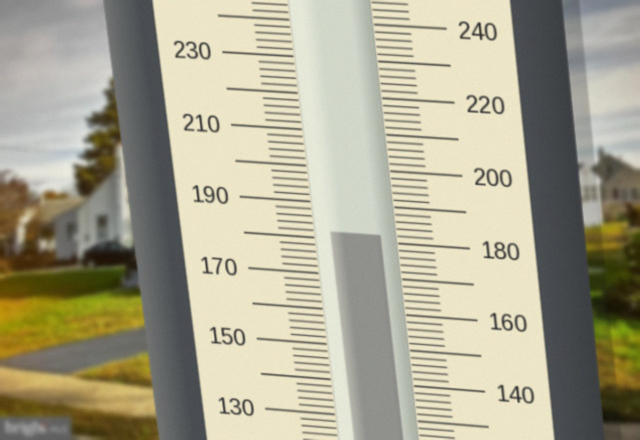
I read 182 mmHg
